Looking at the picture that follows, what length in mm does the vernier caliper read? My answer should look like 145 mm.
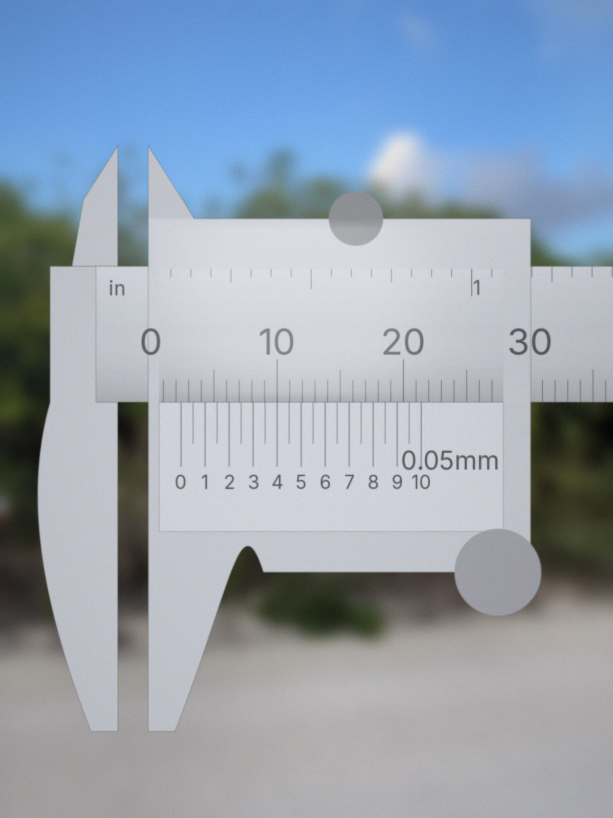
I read 2.4 mm
